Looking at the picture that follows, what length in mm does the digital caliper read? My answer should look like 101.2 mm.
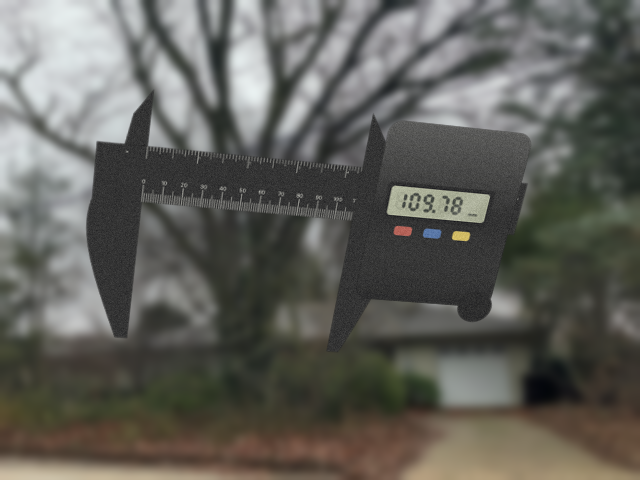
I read 109.78 mm
